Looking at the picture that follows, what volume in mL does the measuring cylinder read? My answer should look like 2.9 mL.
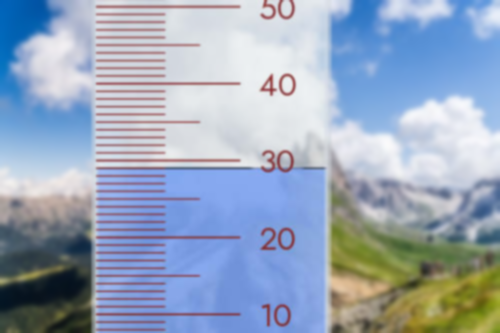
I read 29 mL
